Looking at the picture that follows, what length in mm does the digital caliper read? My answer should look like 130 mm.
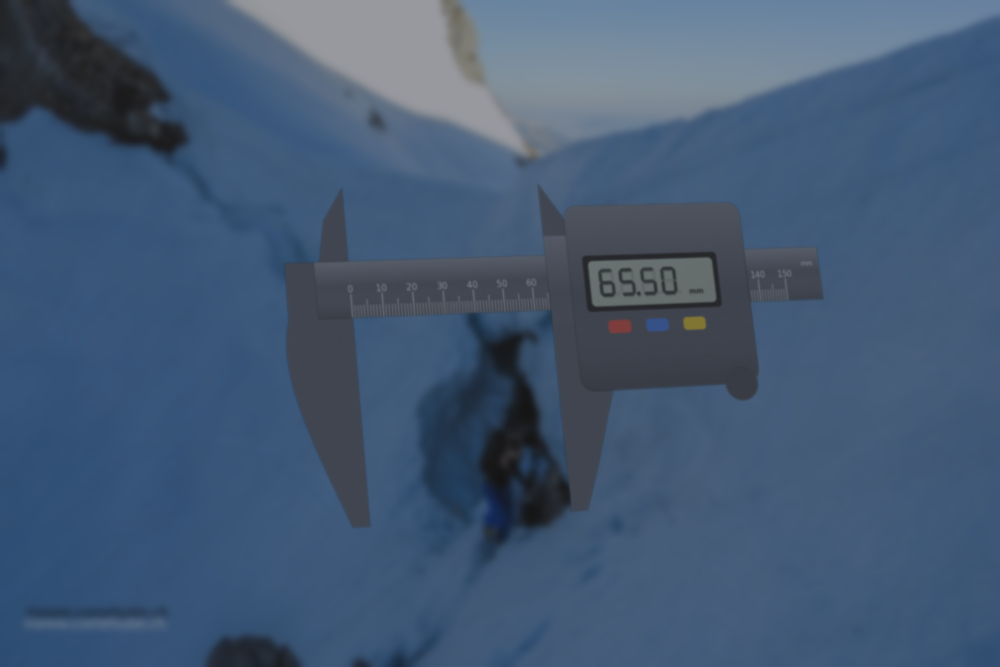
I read 65.50 mm
